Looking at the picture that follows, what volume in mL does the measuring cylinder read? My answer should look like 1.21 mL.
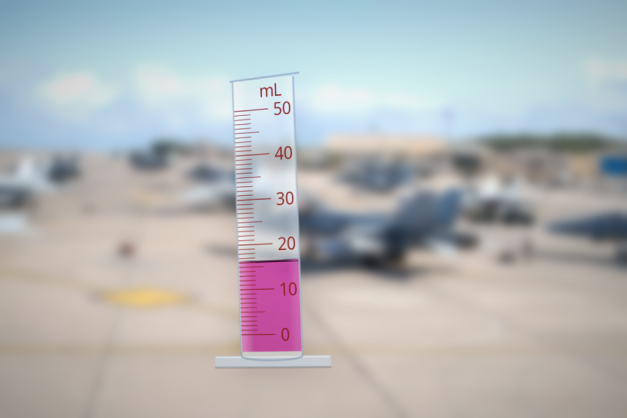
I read 16 mL
